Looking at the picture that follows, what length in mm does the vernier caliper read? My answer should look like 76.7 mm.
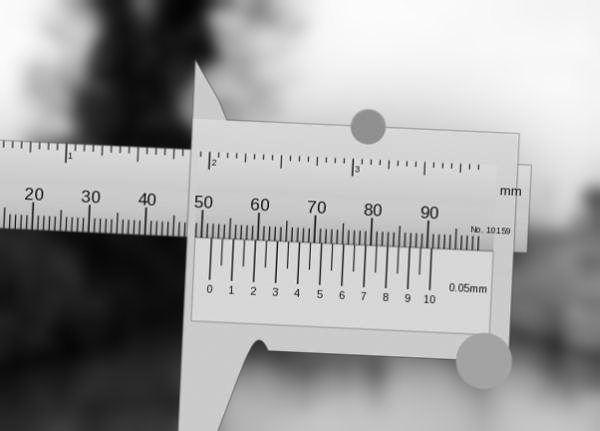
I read 51.8 mm
